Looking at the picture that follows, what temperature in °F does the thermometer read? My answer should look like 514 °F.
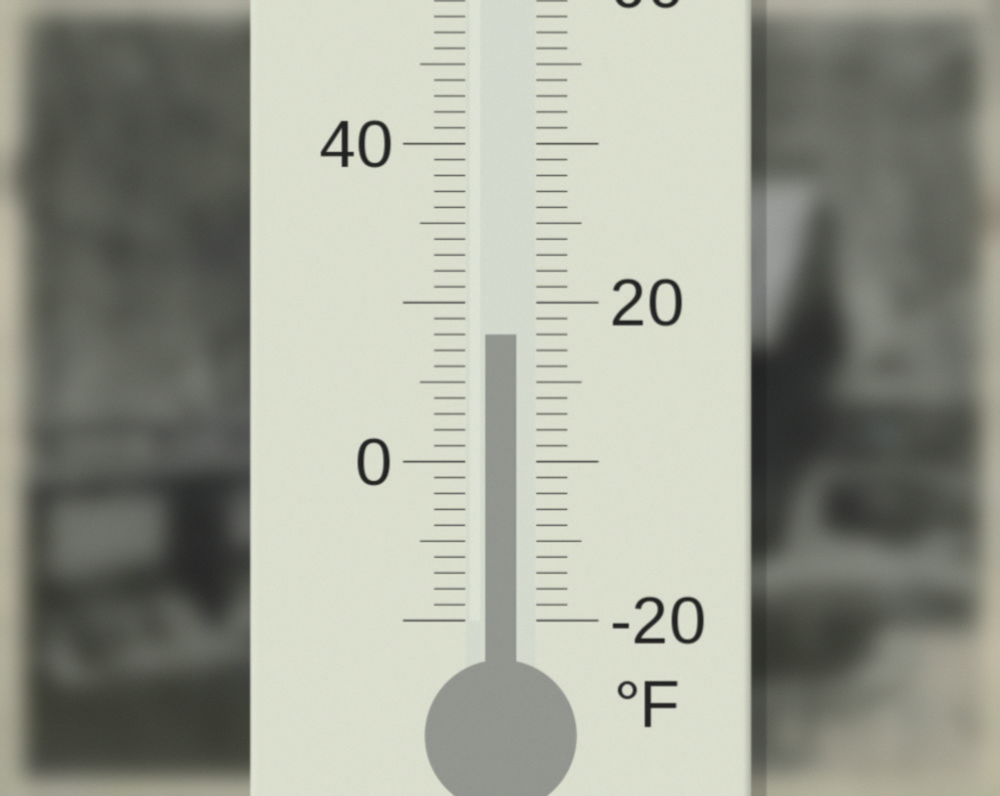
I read 16 °F
